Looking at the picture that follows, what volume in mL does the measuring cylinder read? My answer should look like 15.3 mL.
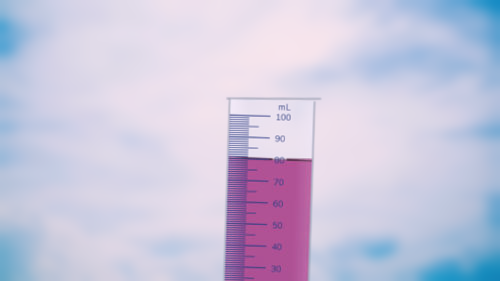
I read 80 mL
